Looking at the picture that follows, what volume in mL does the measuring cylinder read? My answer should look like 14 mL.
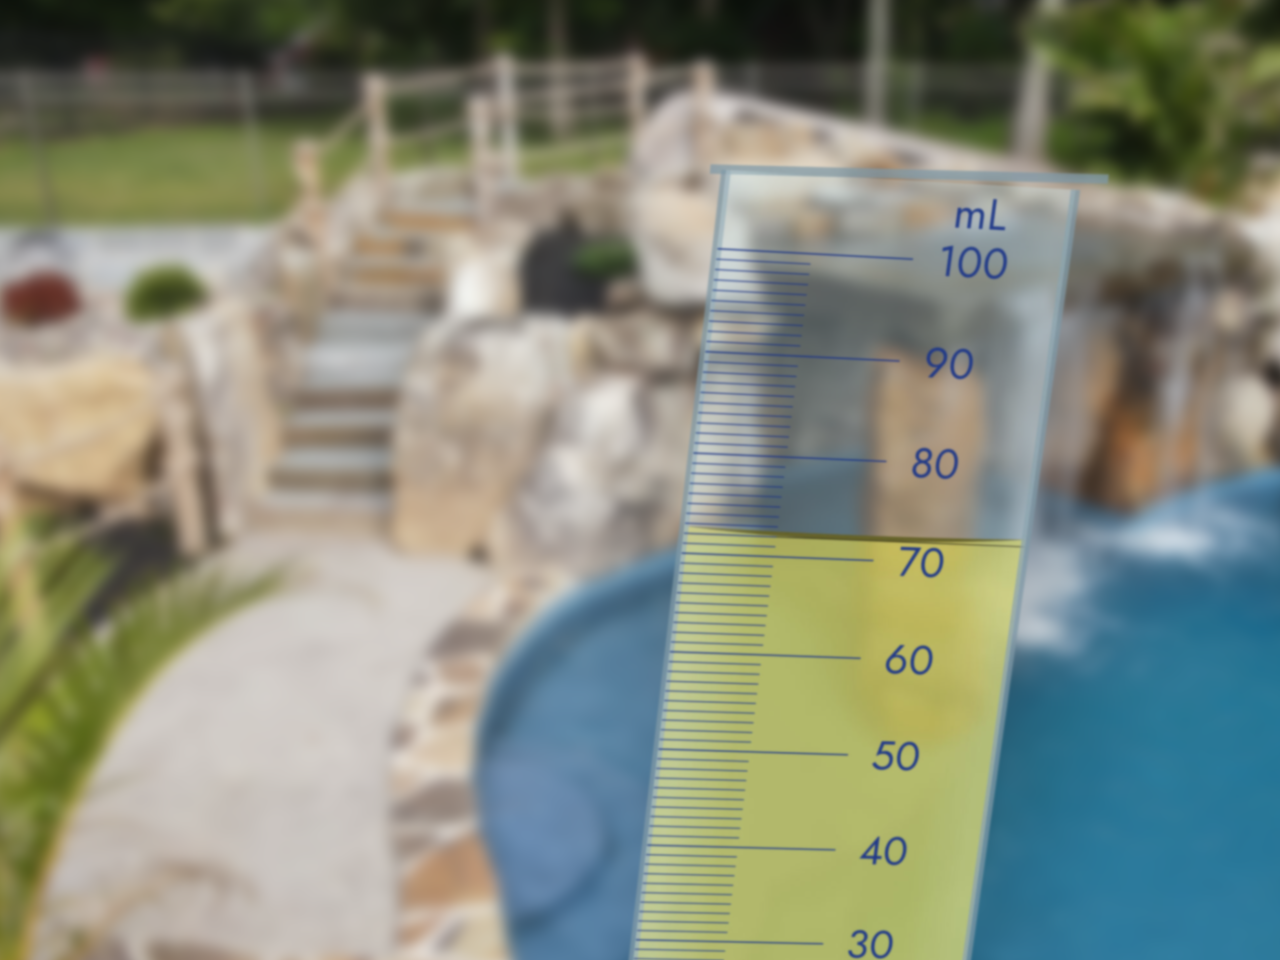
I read 72 mL
